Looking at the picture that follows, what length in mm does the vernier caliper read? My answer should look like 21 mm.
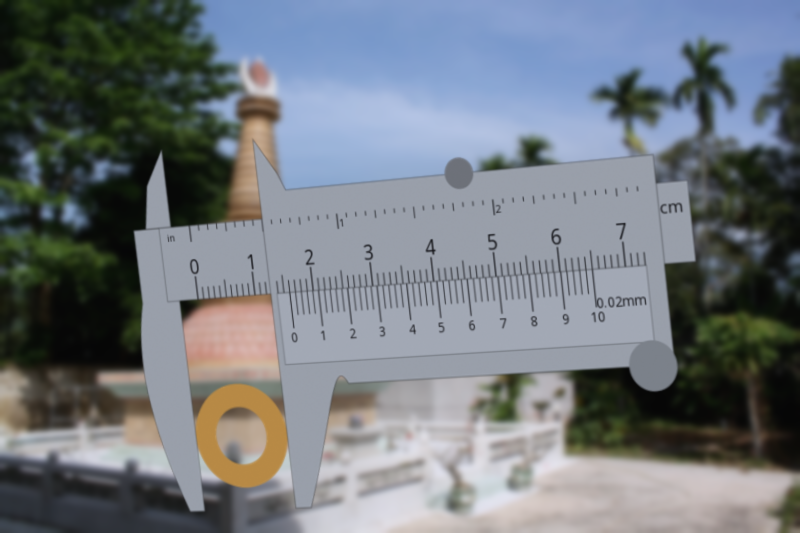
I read 16.0 mm
